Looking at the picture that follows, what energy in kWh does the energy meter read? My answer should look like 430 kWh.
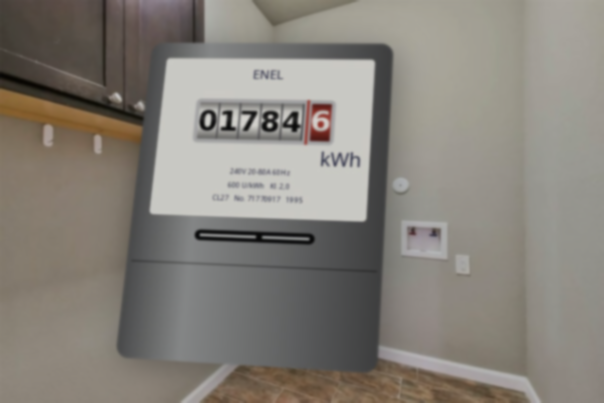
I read 1784.6 kWh
